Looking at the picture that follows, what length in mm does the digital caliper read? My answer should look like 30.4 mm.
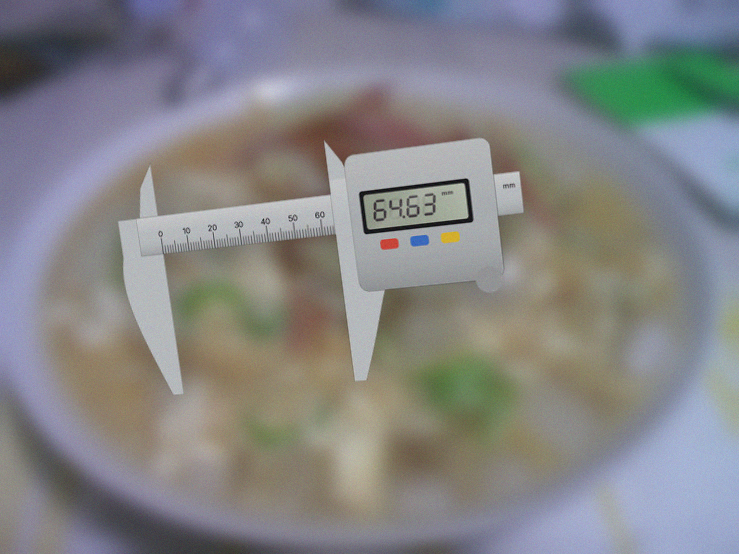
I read 64.63 mm
